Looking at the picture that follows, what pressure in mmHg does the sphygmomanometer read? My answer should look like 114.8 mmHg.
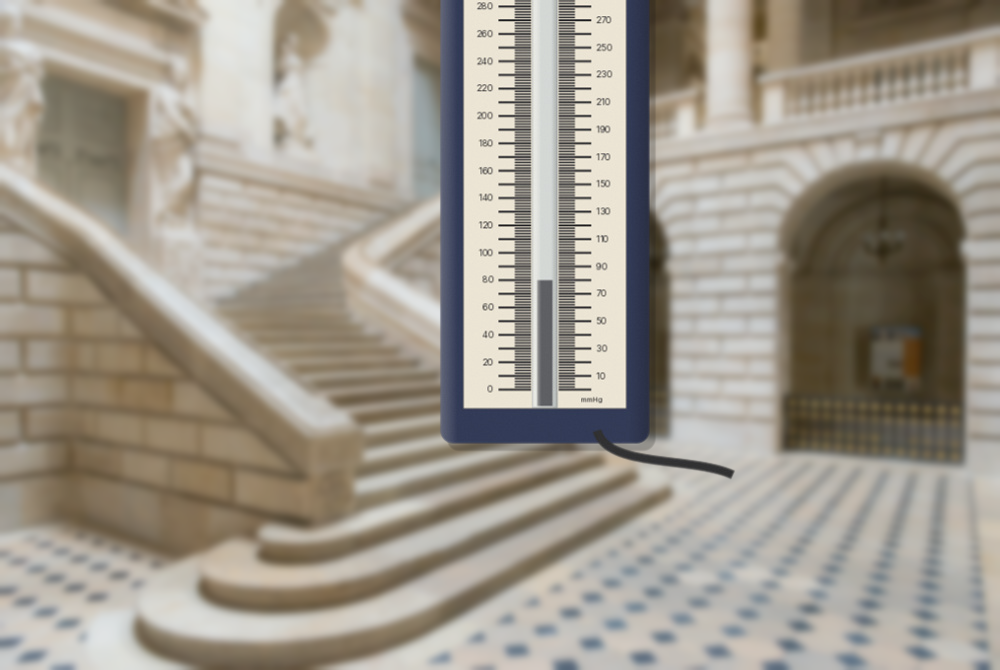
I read 80 mmHg
